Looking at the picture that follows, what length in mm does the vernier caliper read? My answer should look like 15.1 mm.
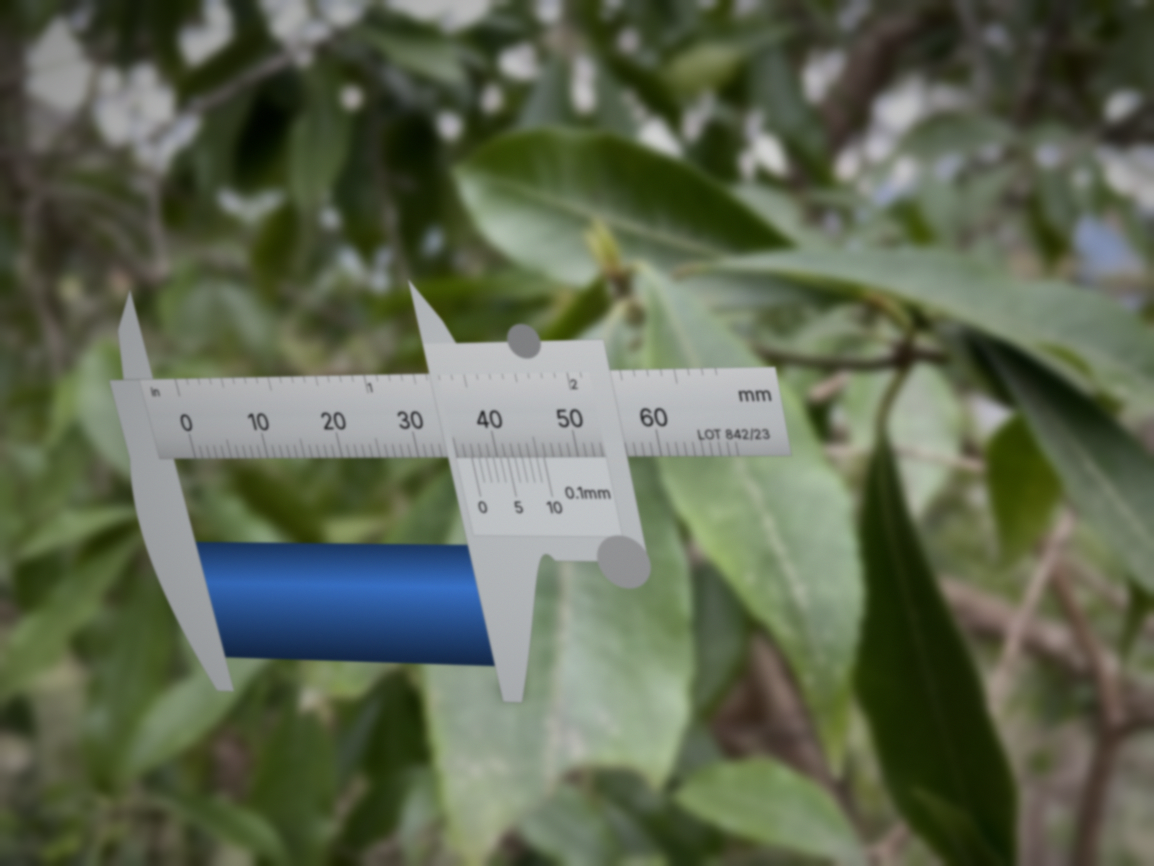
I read 36.8 mm
